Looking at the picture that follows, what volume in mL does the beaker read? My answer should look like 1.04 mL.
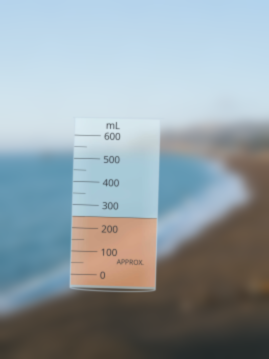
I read 250 mL
